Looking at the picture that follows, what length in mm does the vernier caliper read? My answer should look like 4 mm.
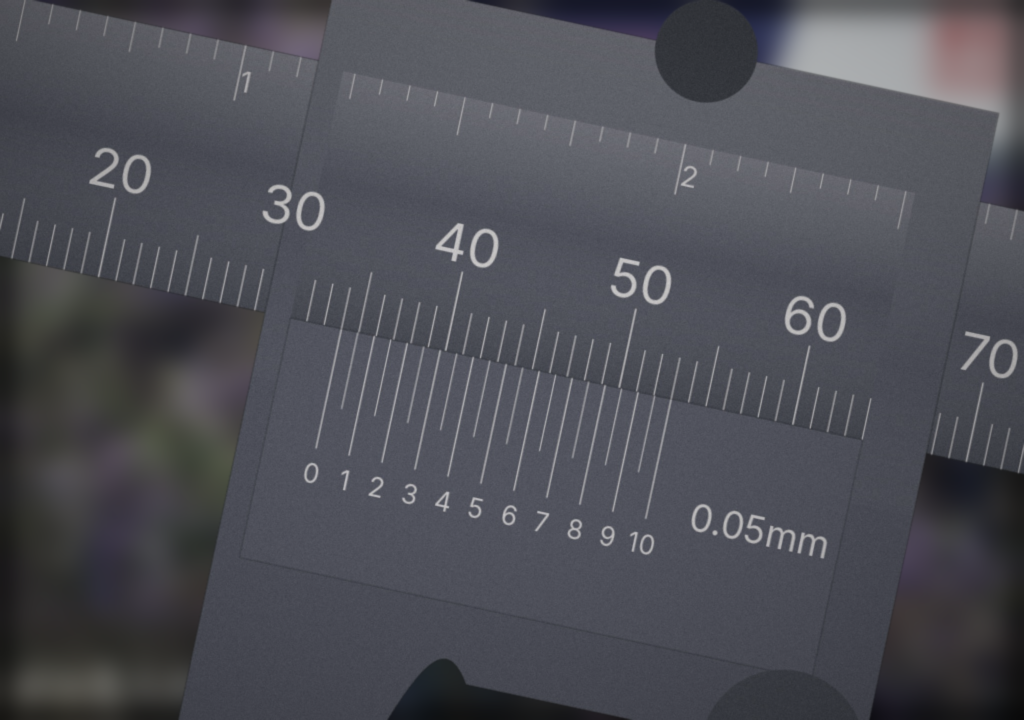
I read 34.0 mm
